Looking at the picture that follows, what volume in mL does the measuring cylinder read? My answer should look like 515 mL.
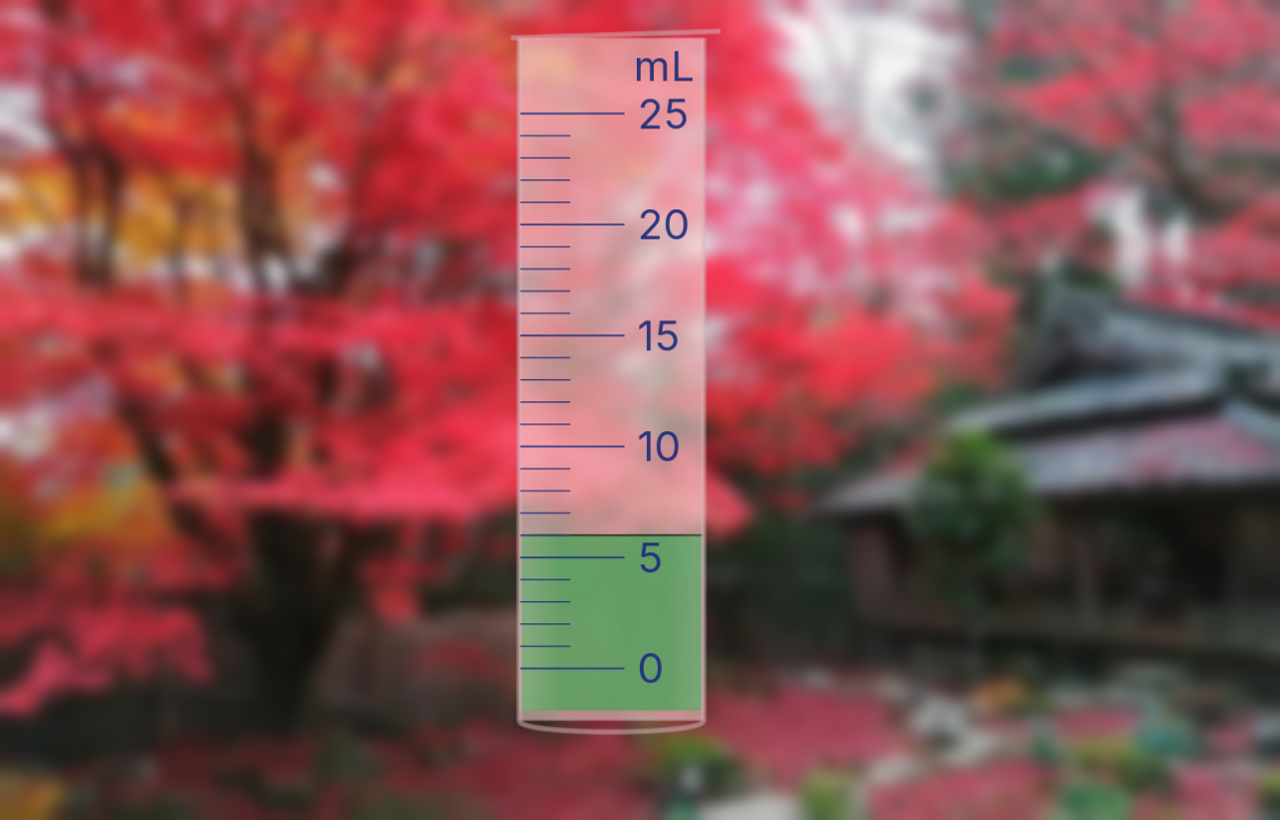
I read 6 mL
